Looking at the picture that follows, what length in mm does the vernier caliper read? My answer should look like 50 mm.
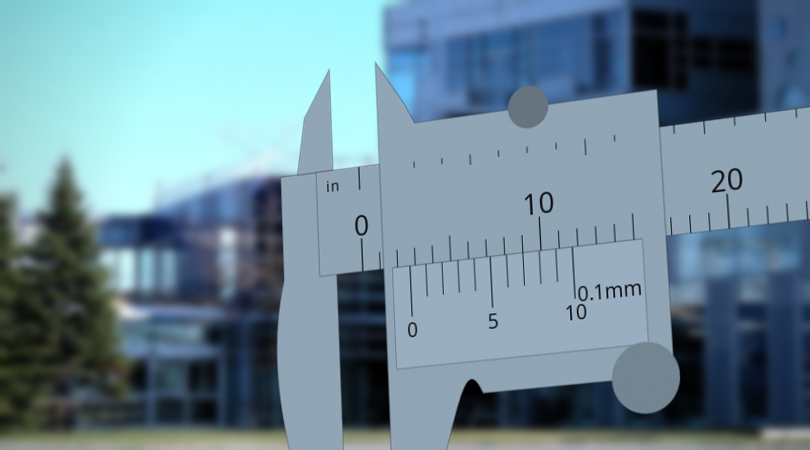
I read 2.7 mm
